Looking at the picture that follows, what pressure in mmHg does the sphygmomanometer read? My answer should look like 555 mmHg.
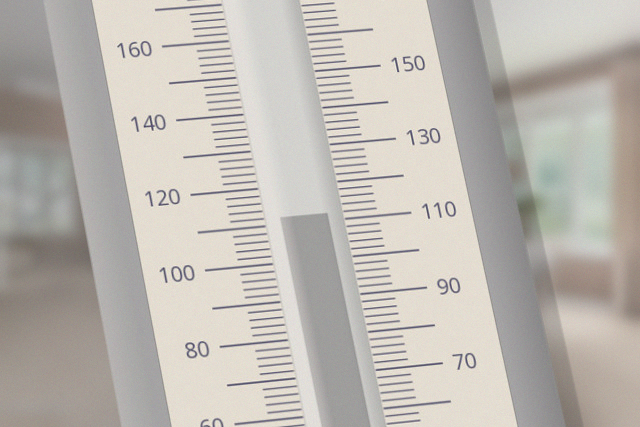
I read 112 mmHg
